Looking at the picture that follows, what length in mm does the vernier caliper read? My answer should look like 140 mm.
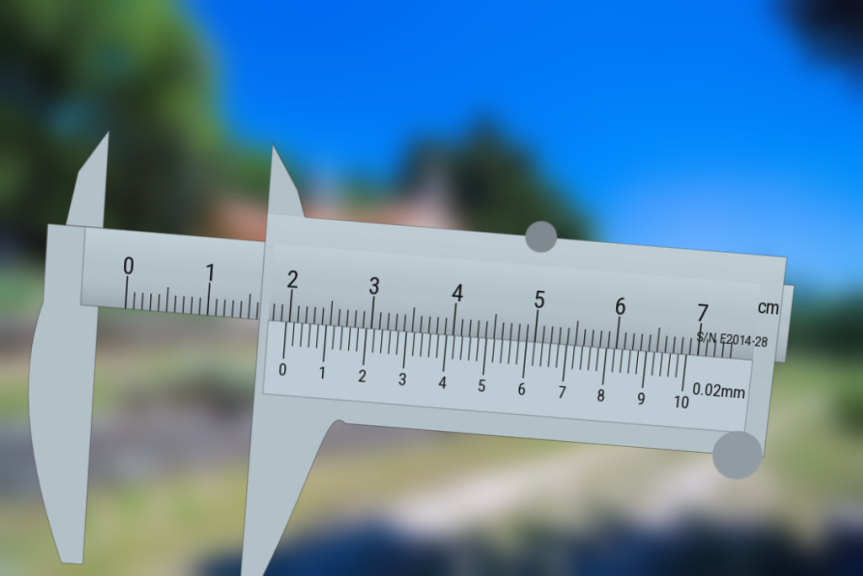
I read 19.6 mm
